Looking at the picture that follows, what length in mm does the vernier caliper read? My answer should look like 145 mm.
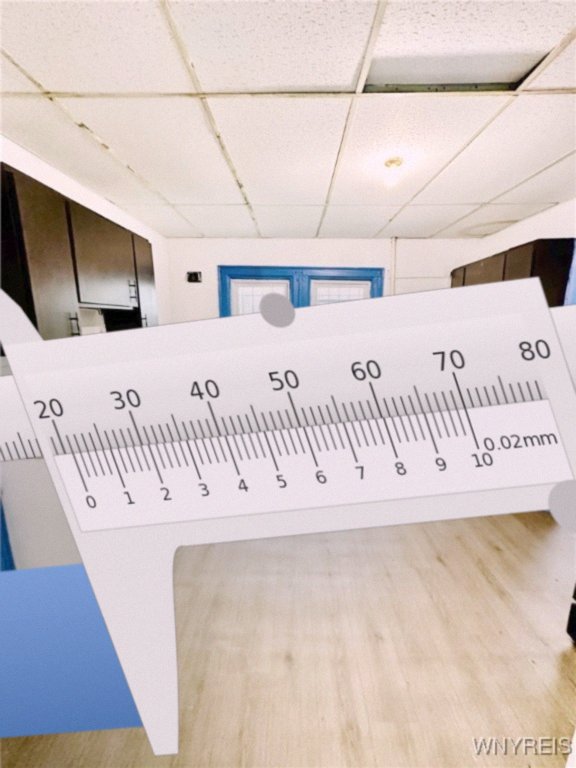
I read 21.0 mm
